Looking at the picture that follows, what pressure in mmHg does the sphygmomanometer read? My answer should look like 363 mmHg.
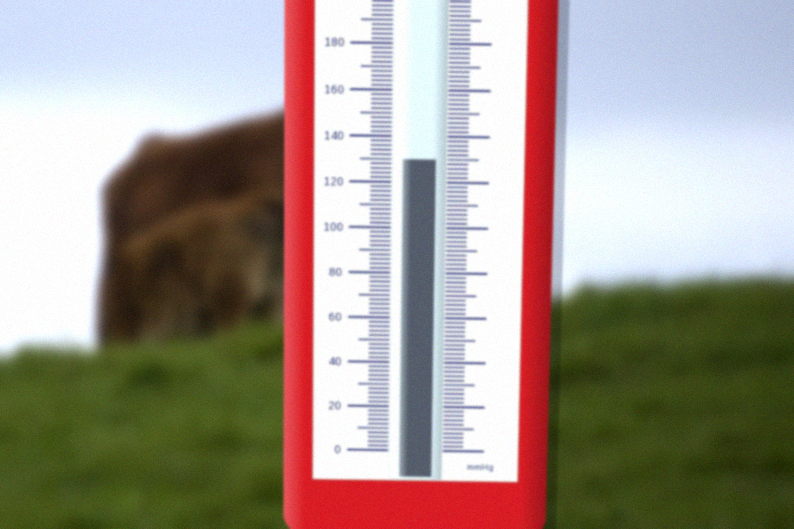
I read 130 mmHg
